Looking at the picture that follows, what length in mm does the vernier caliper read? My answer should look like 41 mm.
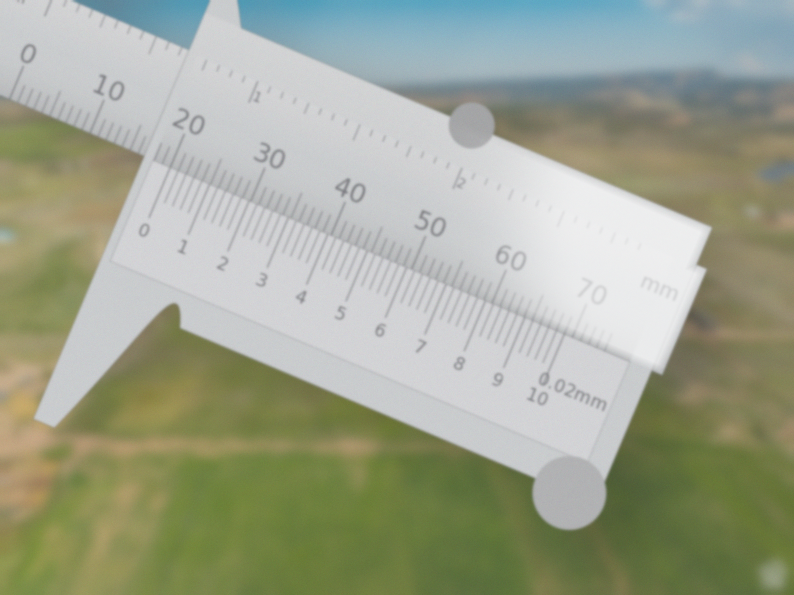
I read 20.0 mm
